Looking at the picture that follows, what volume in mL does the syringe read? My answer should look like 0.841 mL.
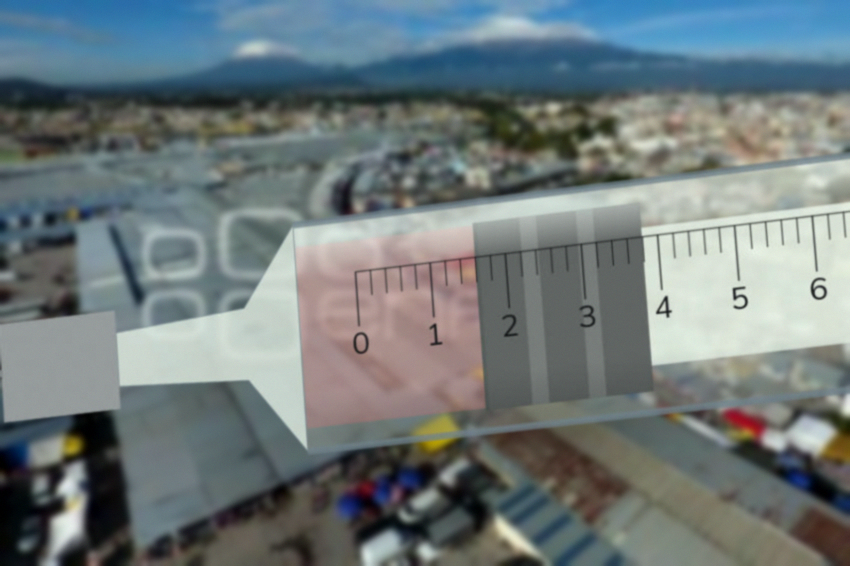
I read 1.6 mL
